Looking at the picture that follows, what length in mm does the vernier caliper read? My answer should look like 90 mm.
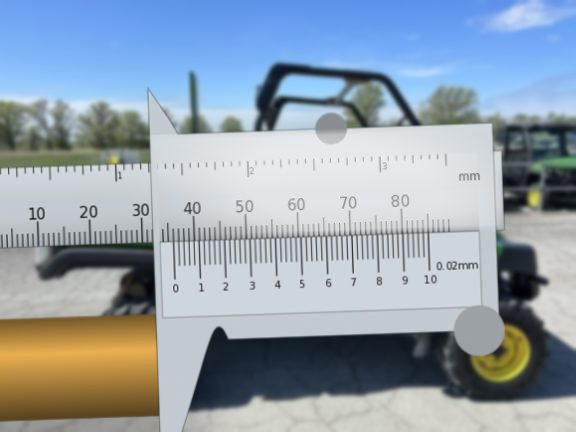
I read 36.0 mm
